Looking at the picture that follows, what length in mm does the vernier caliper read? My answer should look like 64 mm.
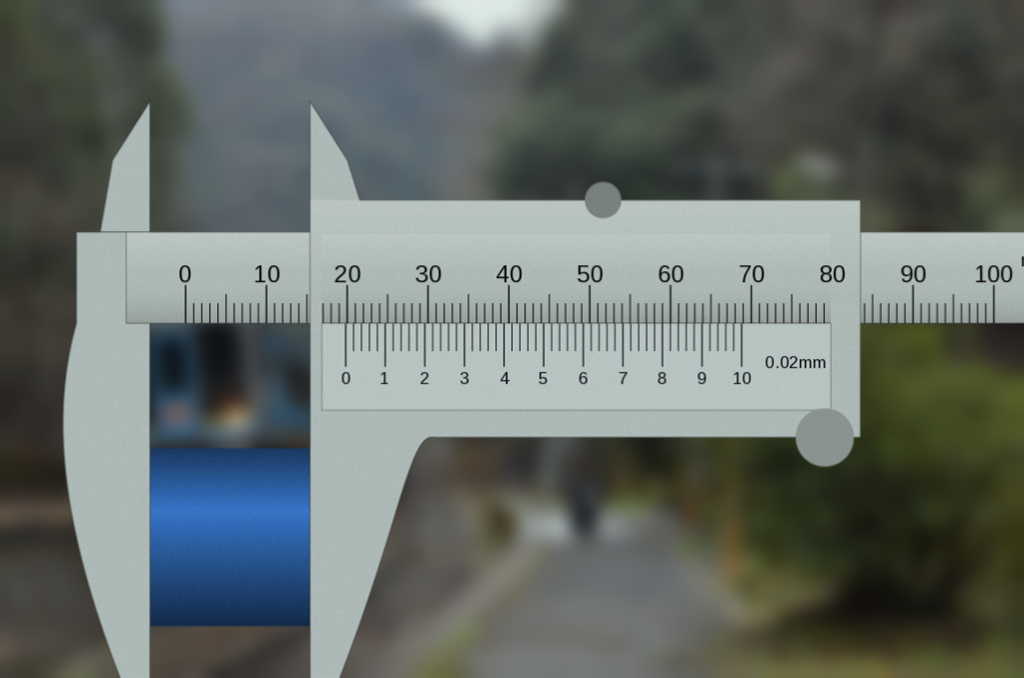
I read 19.8 mm
